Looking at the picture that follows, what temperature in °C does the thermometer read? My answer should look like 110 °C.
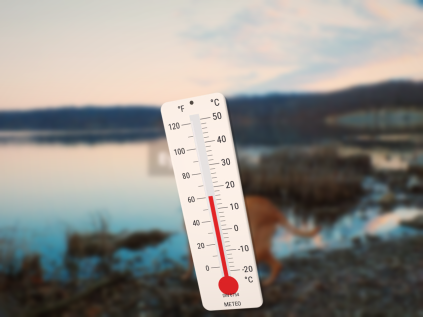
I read 16 °C
